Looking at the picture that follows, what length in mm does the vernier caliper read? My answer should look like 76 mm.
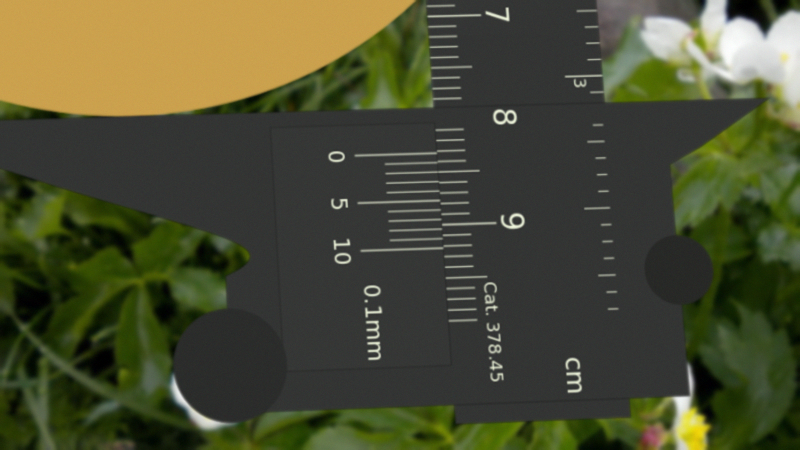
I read 83.2 mm
